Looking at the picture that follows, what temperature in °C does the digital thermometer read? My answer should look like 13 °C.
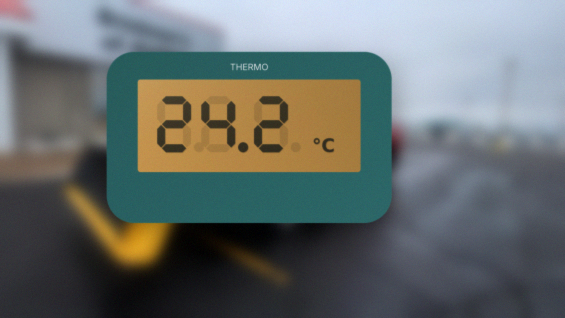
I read 24.2 °C
